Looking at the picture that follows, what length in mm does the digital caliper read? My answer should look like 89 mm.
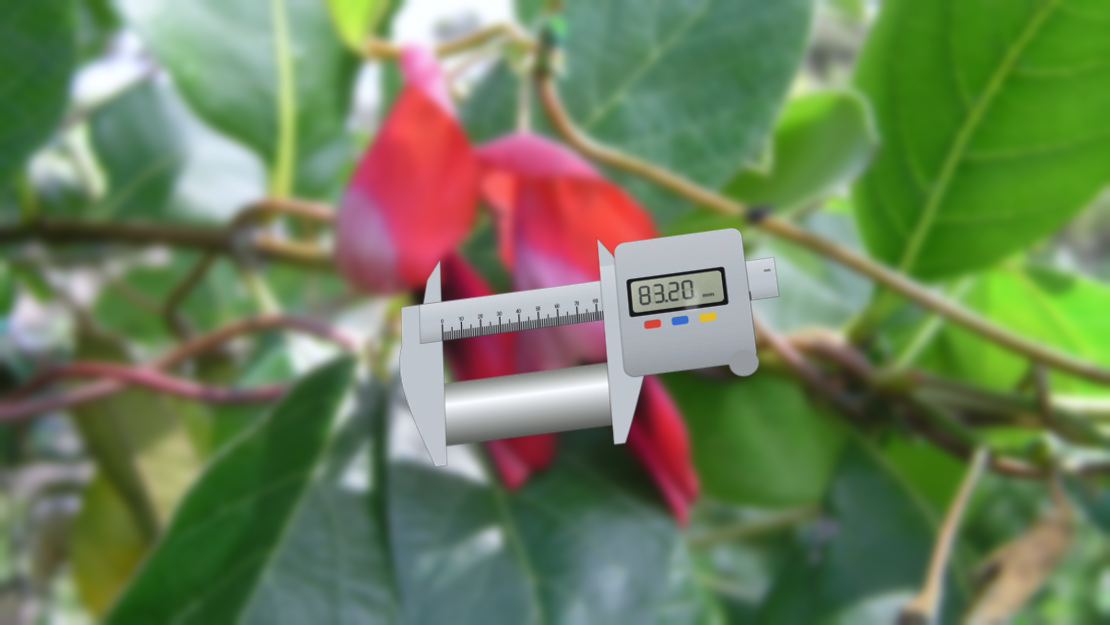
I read 83.20 mm
